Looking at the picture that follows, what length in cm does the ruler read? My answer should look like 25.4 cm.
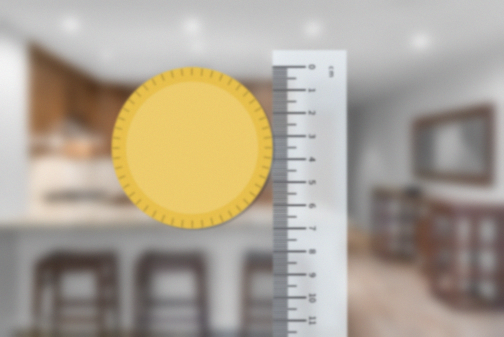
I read 7 cm
